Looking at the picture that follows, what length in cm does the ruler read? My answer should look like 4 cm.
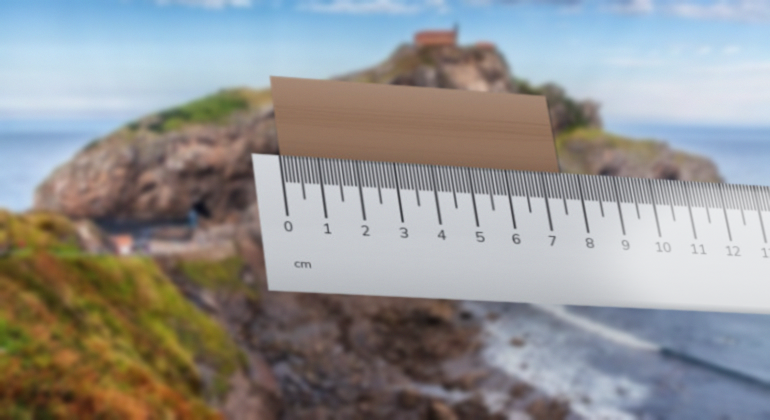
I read 7.5 cm
